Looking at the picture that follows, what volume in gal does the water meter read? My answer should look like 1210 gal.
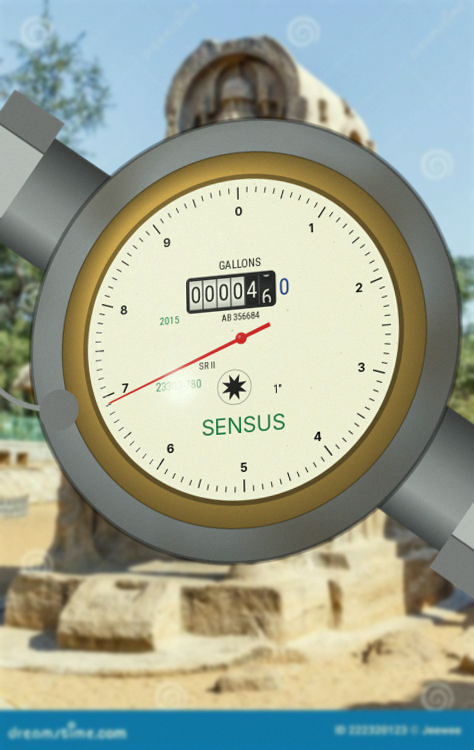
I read 456.9 gal
